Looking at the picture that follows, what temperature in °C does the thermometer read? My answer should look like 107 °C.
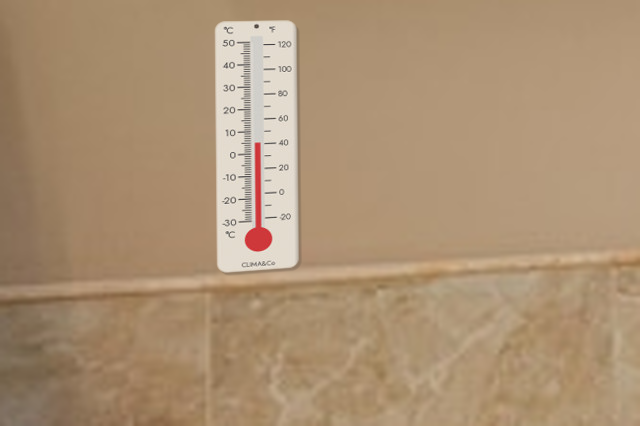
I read 5 °C
